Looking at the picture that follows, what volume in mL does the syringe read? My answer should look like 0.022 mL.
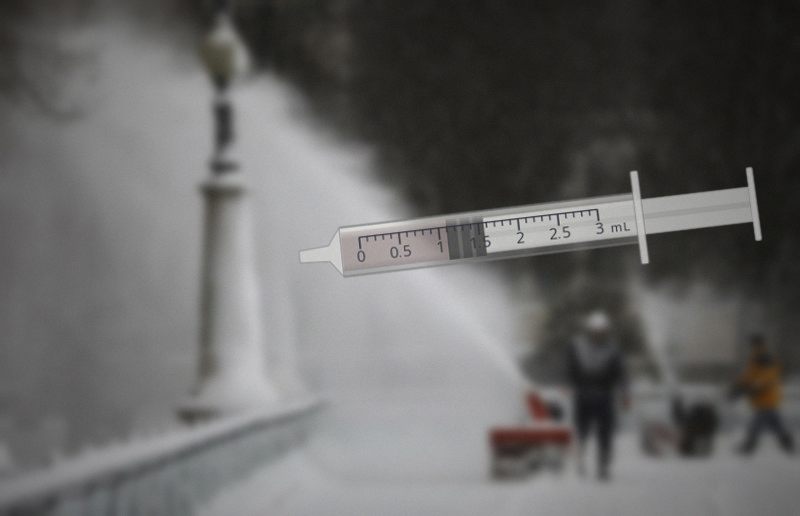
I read 1.1 mL
